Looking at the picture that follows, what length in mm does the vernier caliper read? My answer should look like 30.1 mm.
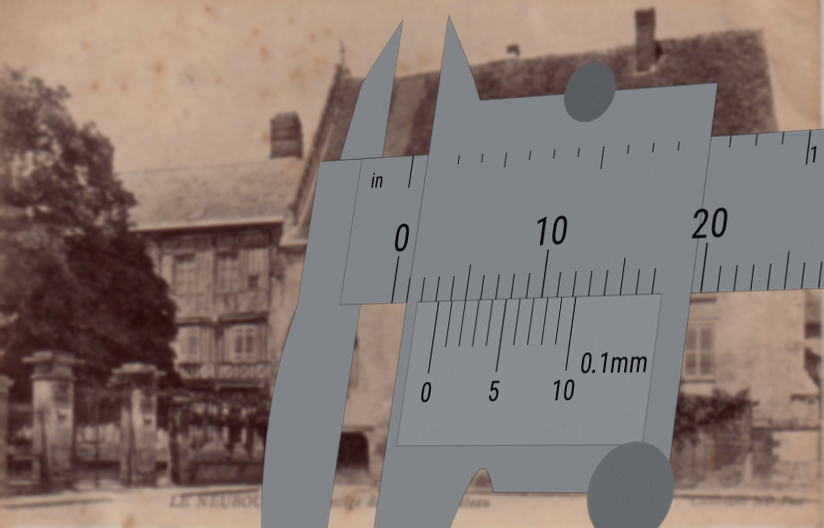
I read 3.2 mm
